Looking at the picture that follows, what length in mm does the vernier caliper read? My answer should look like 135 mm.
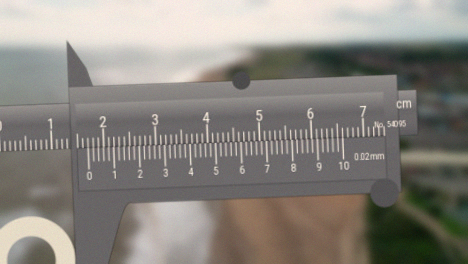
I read 17.0 mm
